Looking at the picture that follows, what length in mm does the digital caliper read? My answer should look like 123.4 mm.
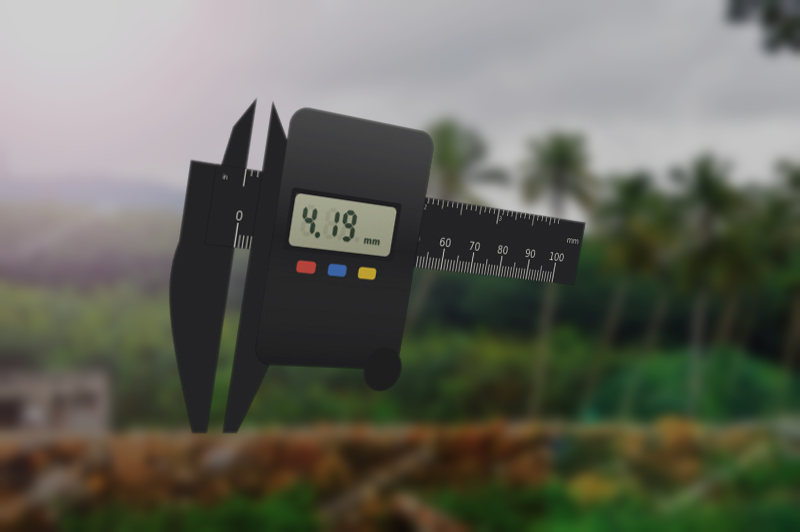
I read 4.19 mm
